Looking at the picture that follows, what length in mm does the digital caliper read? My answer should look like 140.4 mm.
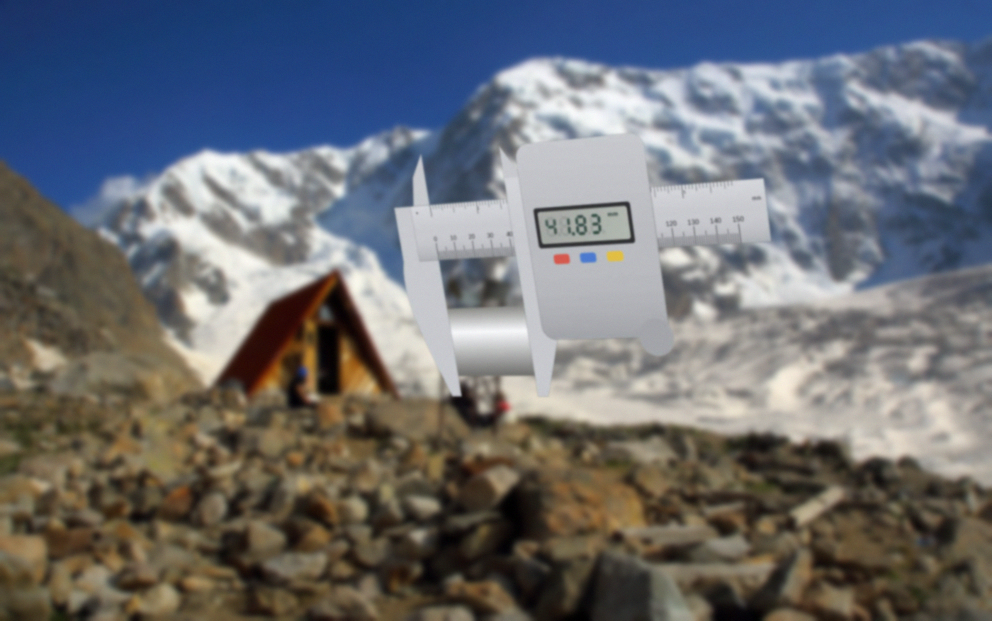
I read 41.83 mm
